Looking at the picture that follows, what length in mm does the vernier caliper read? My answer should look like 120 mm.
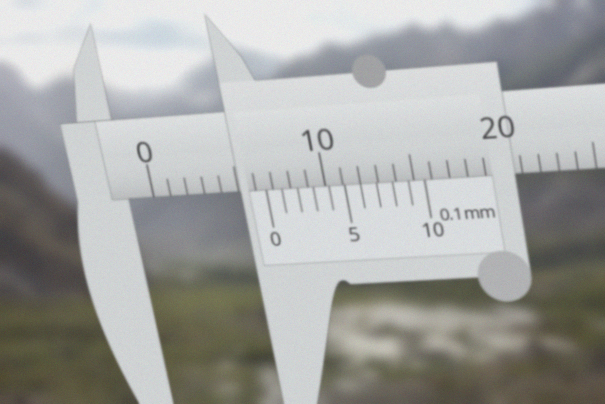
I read 6.6 mm
